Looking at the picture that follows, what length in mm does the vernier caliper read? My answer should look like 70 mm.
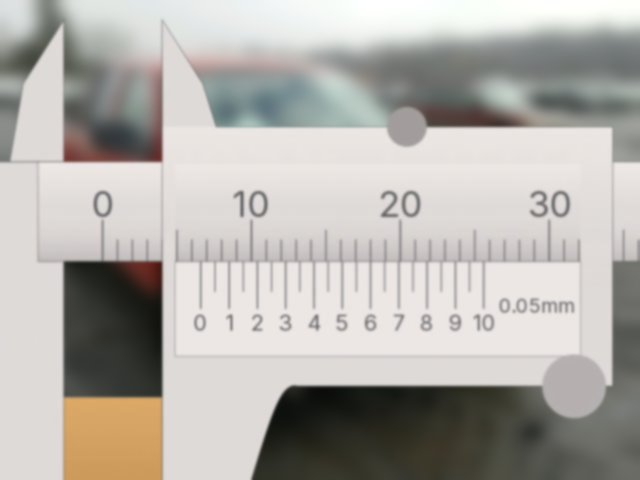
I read 6.6 mm
